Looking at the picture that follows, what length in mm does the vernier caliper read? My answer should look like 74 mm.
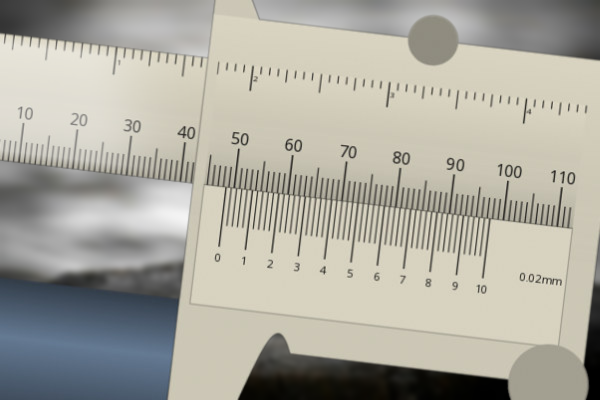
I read 48.5 mm
